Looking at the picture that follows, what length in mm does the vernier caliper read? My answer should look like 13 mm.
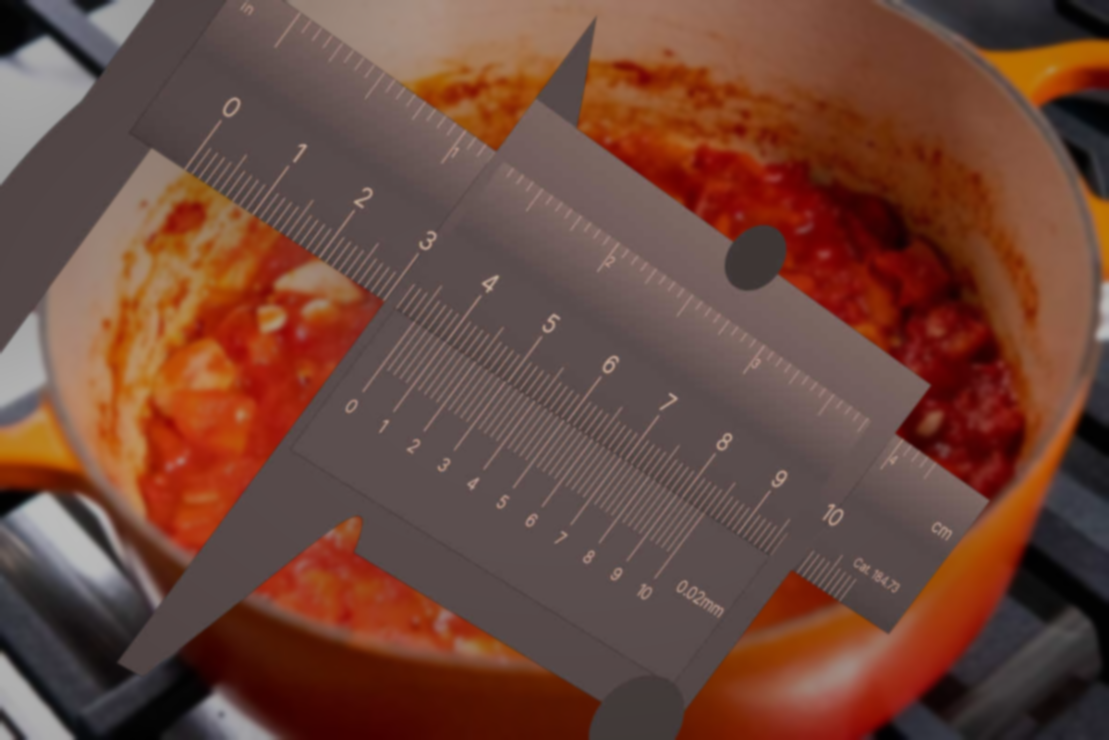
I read 35.0 mm
